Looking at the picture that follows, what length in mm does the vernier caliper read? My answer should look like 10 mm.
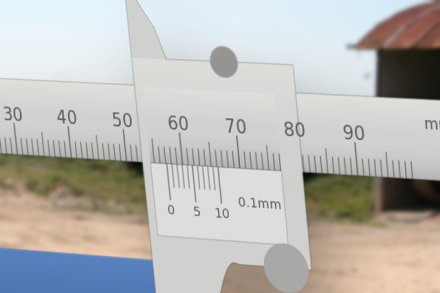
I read 57.2 mm
